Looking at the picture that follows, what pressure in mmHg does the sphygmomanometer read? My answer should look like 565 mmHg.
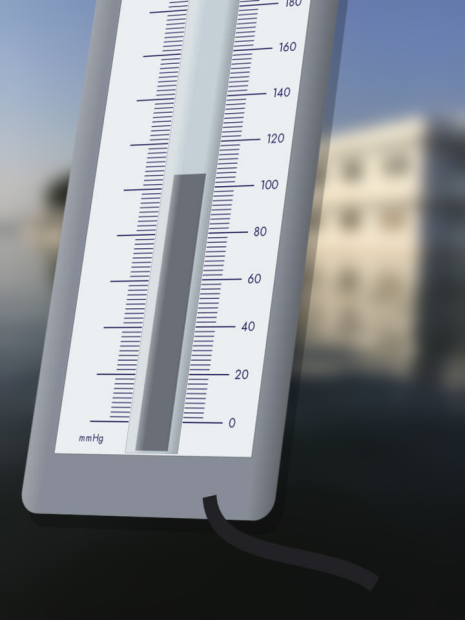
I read 106 mmHg
